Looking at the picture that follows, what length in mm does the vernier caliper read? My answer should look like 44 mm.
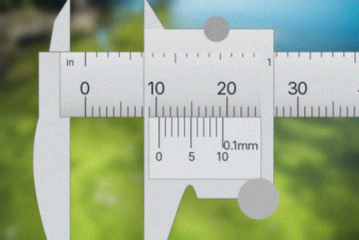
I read 10.4 mm
